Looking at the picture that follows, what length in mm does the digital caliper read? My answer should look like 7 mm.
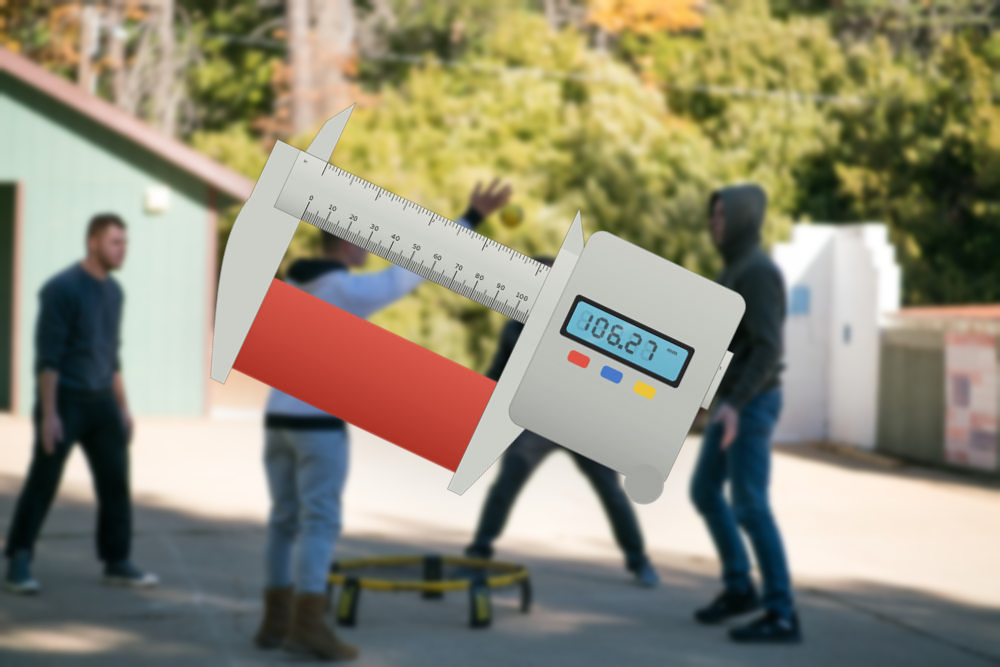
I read 106.27 mm
